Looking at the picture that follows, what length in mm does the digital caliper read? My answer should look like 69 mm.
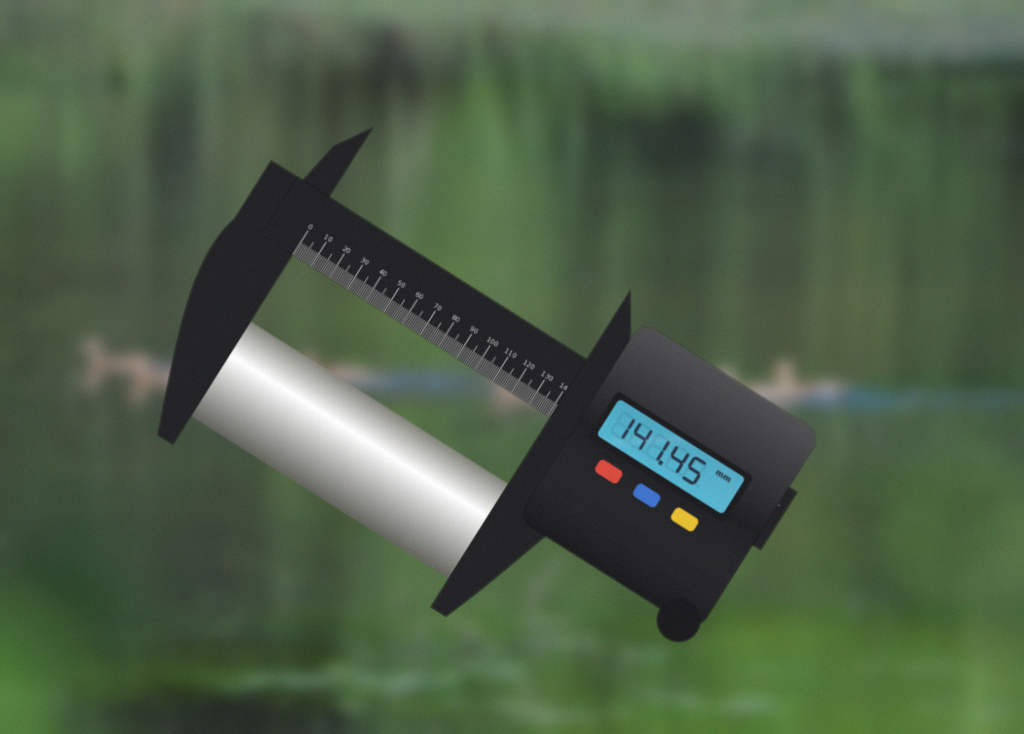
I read 141.45 mm
